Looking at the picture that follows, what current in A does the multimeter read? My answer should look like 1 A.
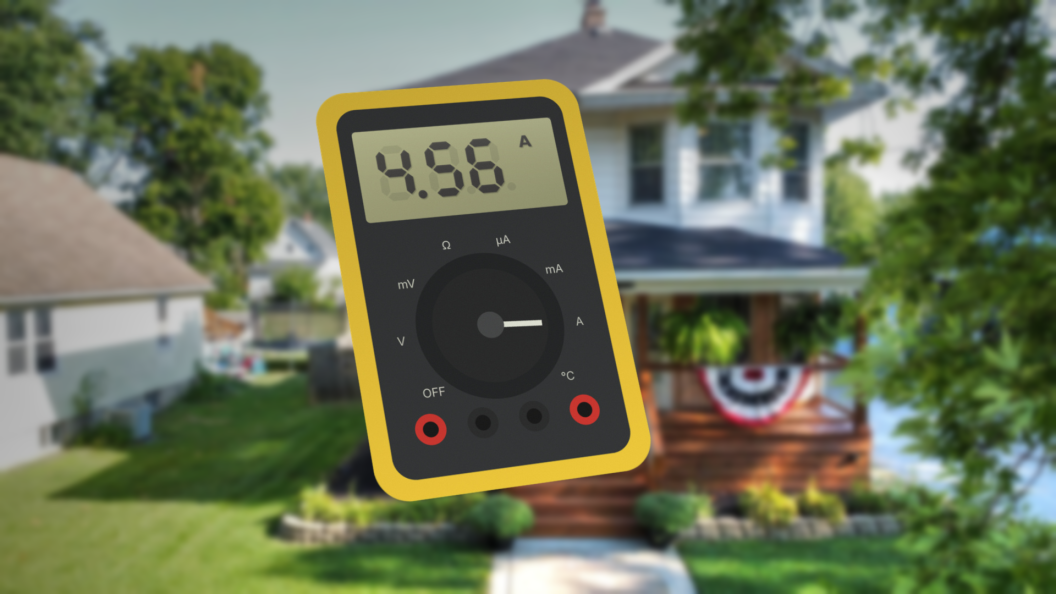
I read 4.56 A
